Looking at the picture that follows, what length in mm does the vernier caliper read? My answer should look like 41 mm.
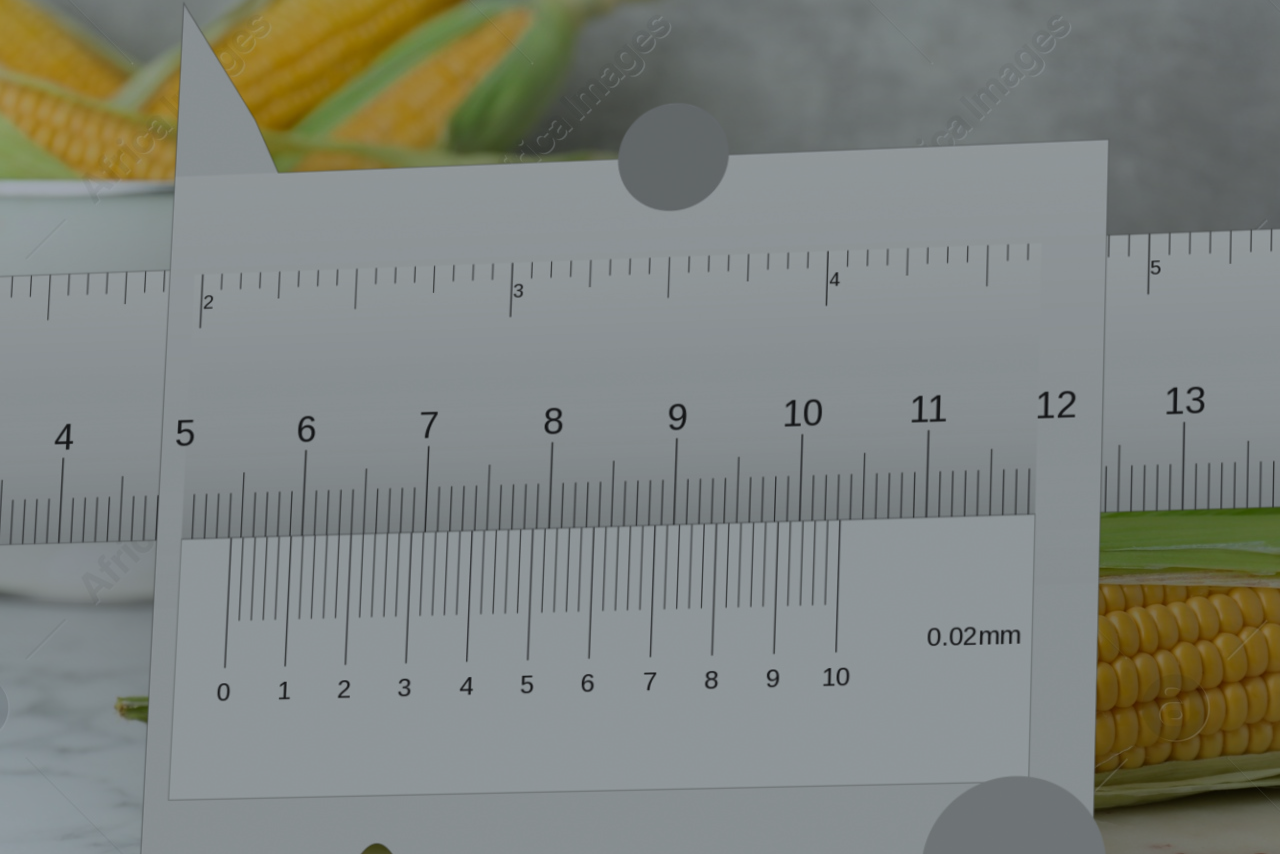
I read 54.2 mm
